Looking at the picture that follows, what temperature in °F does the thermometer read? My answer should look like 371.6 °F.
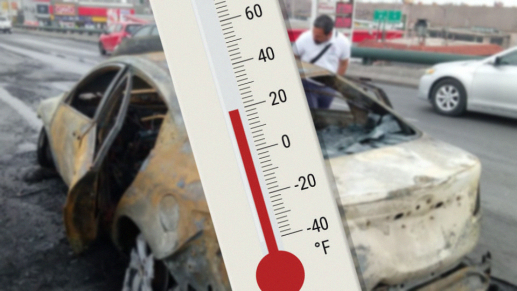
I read 20 °F
